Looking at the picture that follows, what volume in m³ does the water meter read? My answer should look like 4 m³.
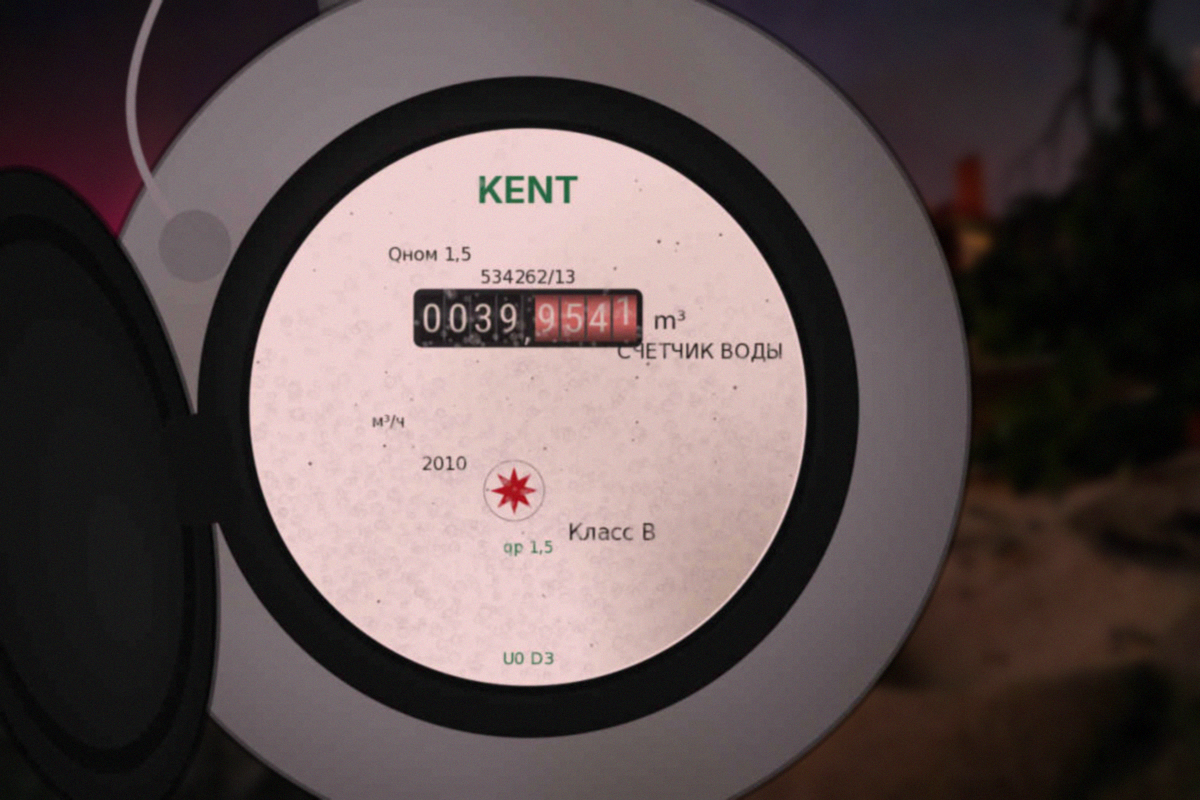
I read 39.9541 m³
